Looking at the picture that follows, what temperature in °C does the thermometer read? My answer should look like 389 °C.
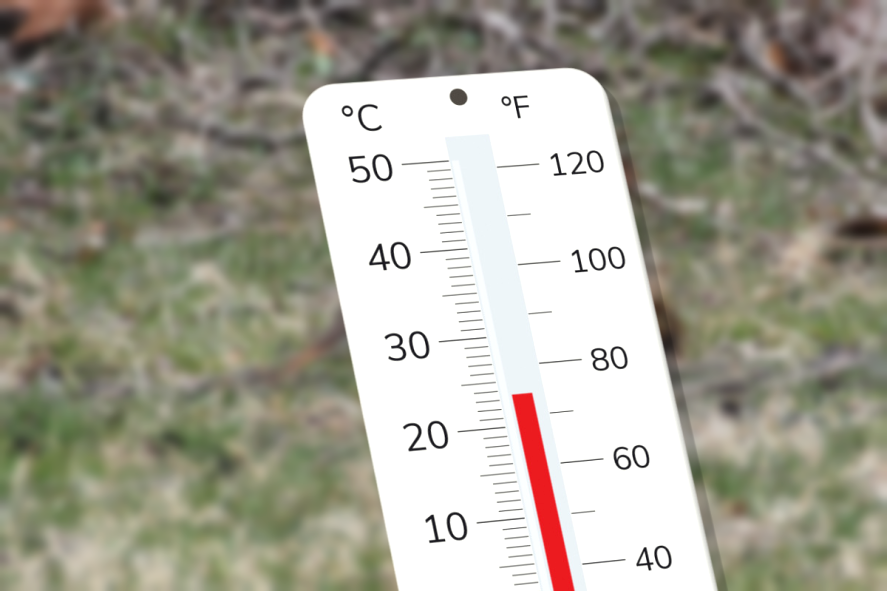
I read 23.5 °C
